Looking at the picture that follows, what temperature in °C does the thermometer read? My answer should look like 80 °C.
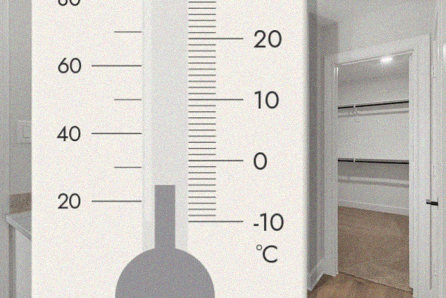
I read -4 °C
